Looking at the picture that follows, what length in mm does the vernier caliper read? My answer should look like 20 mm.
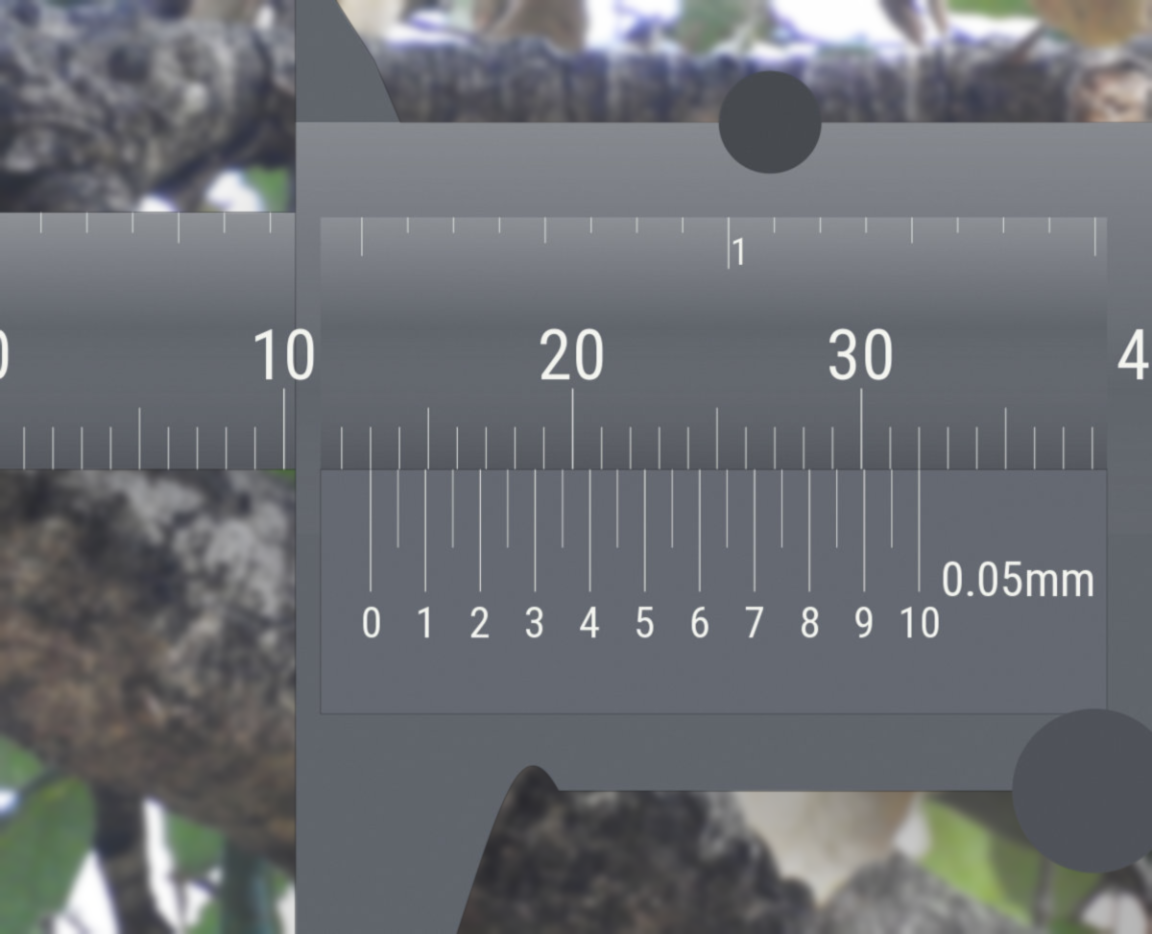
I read 13.00 mm
